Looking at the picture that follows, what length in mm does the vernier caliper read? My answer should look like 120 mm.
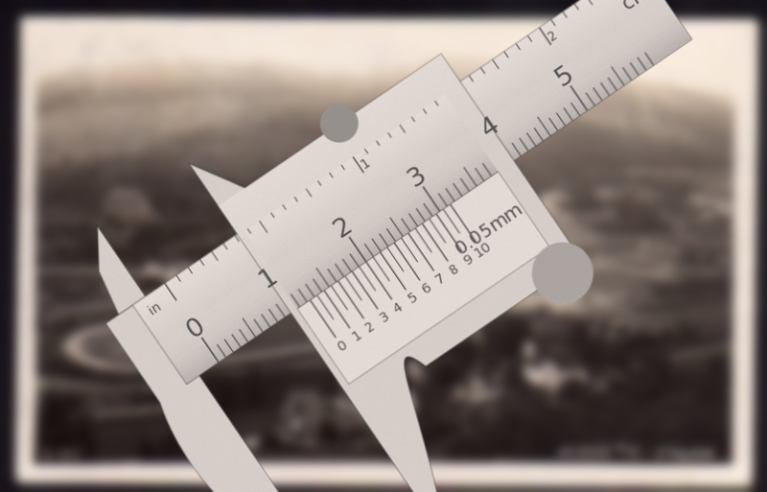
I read 12.4 mm
